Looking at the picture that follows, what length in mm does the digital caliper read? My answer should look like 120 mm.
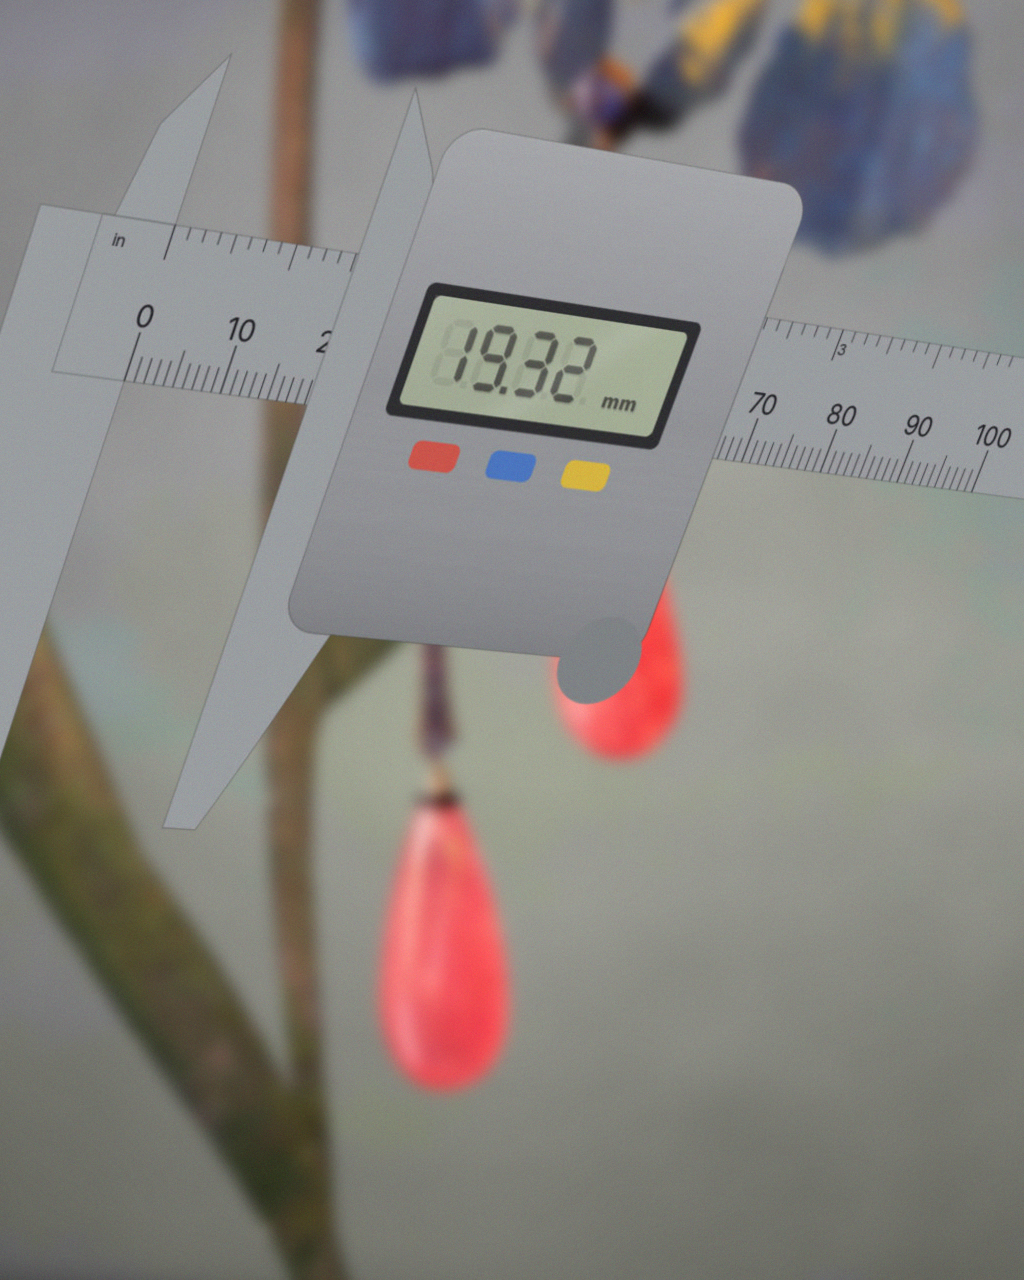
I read 19.32 mm
